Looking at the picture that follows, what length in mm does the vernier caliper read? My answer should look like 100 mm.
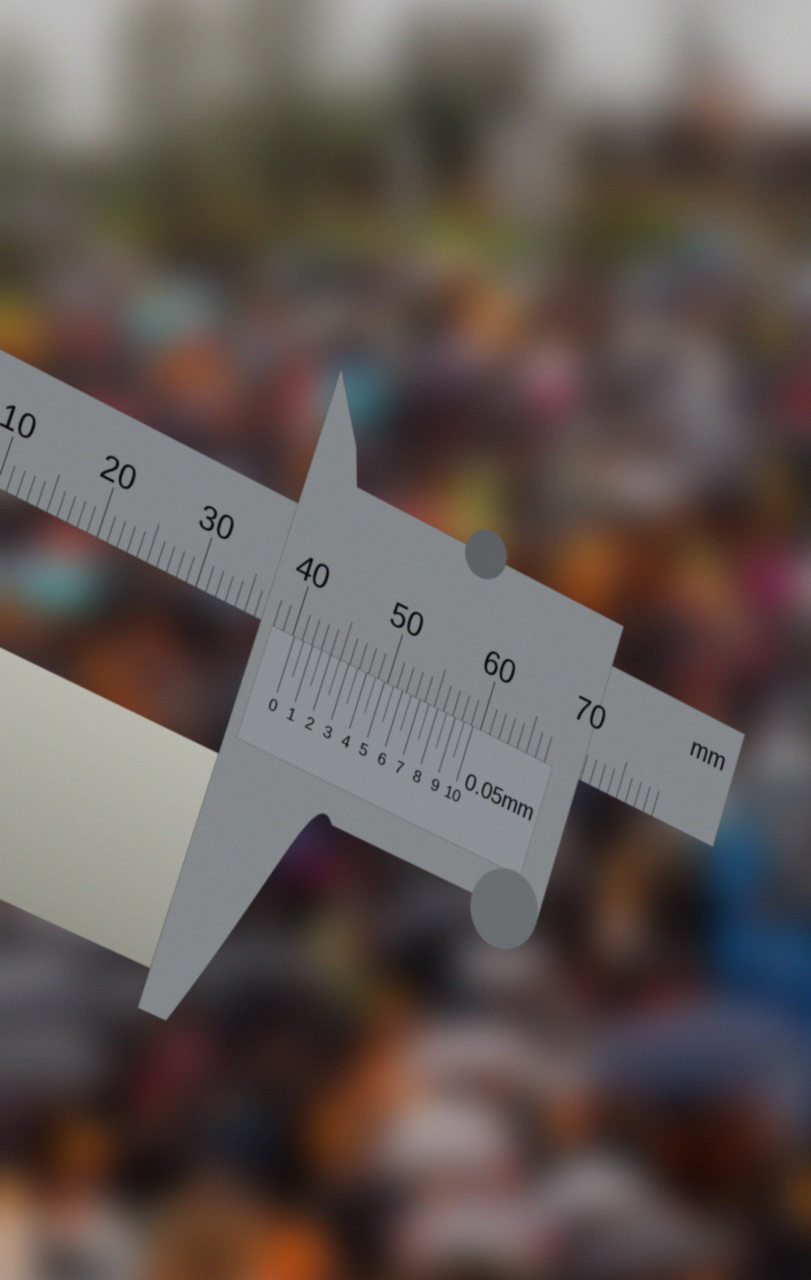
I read 40.2 mm
